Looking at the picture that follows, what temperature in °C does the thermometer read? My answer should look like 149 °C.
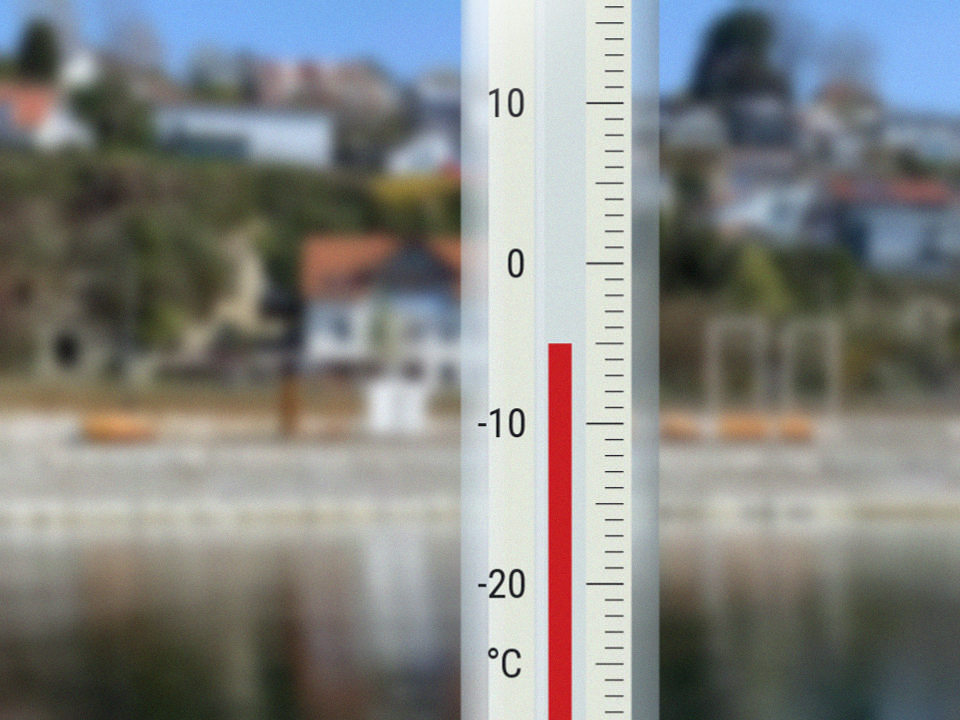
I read -5 °C
